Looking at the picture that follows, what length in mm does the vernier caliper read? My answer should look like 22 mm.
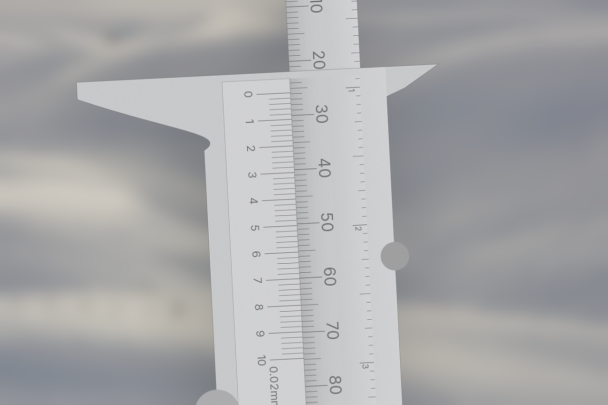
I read 25.8 mm
